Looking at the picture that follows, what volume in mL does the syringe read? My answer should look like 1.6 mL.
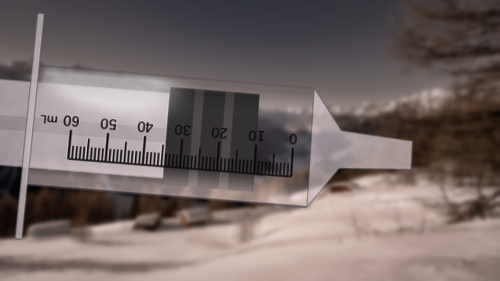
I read 10 mL
